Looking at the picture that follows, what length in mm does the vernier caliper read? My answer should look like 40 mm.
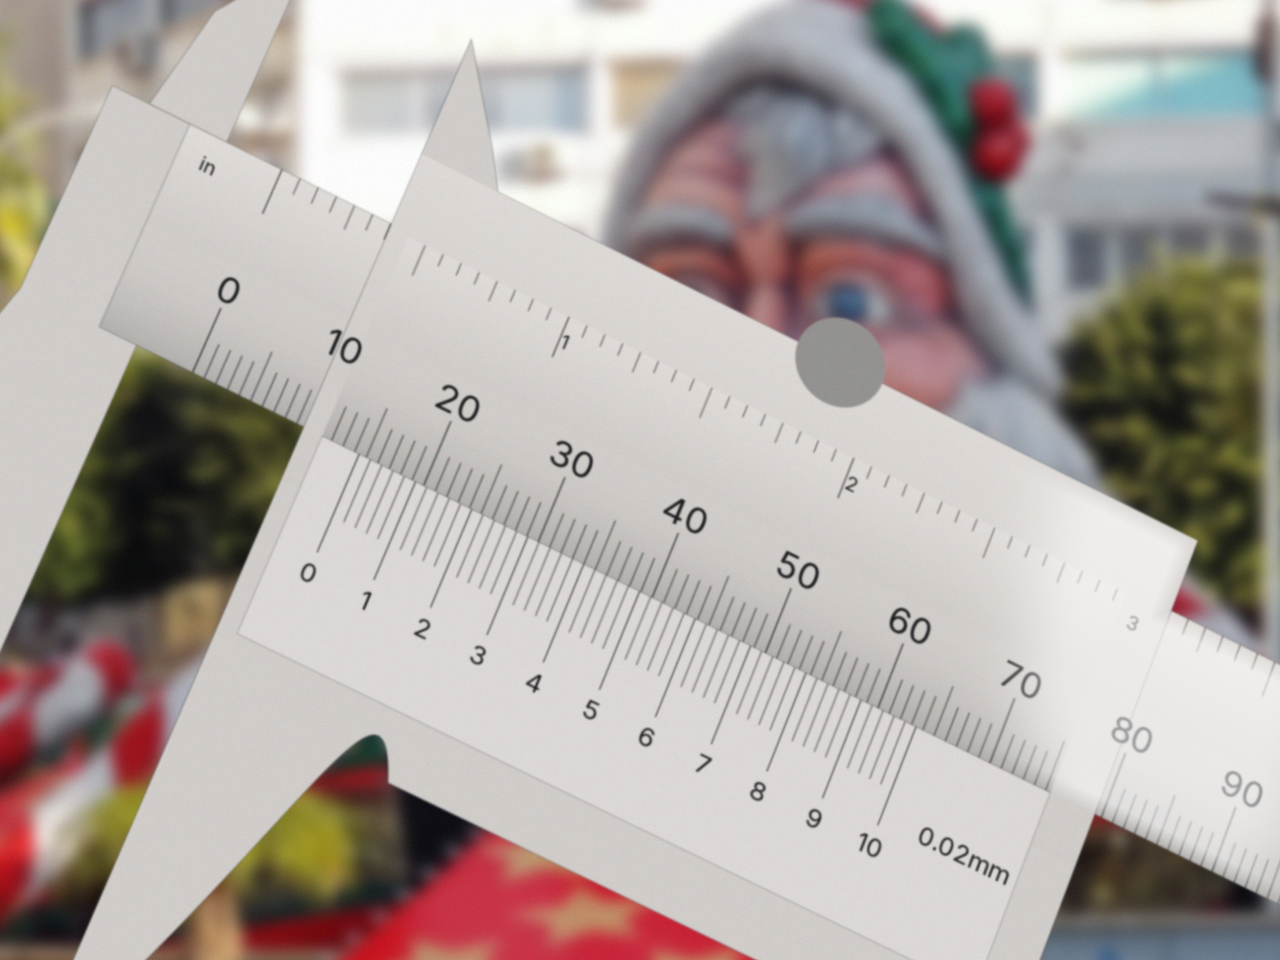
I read 14.4 mm
